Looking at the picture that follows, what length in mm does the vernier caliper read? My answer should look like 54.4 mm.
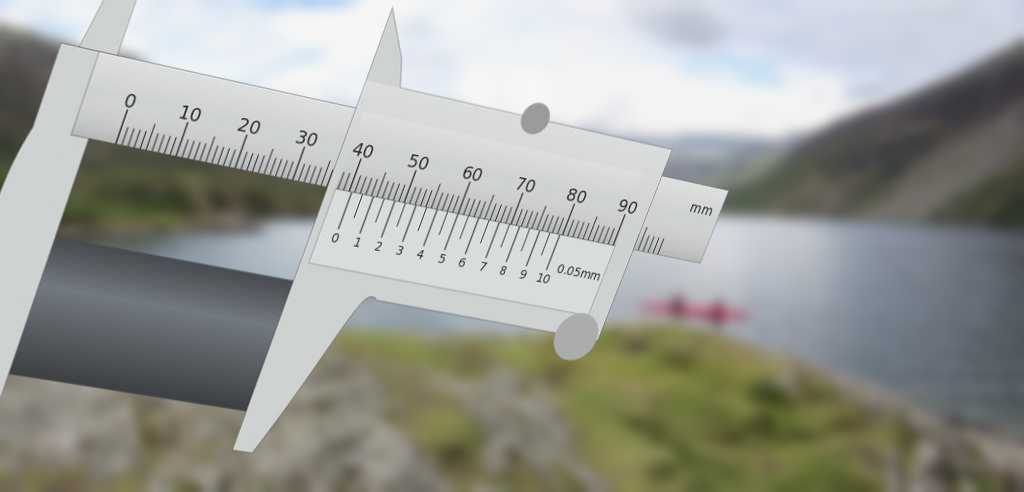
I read 40.5 mm
